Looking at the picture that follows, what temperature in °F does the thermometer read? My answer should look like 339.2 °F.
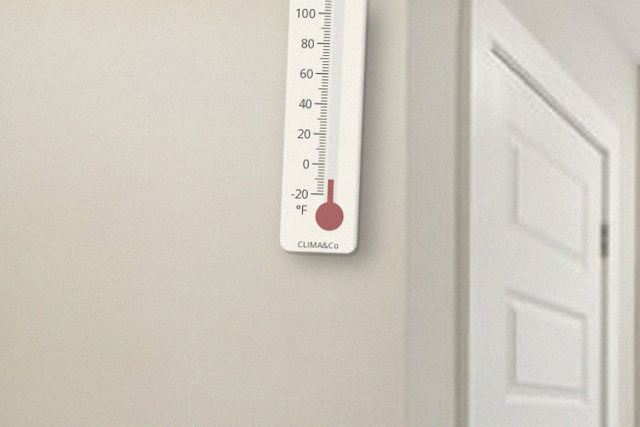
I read -10 °F
